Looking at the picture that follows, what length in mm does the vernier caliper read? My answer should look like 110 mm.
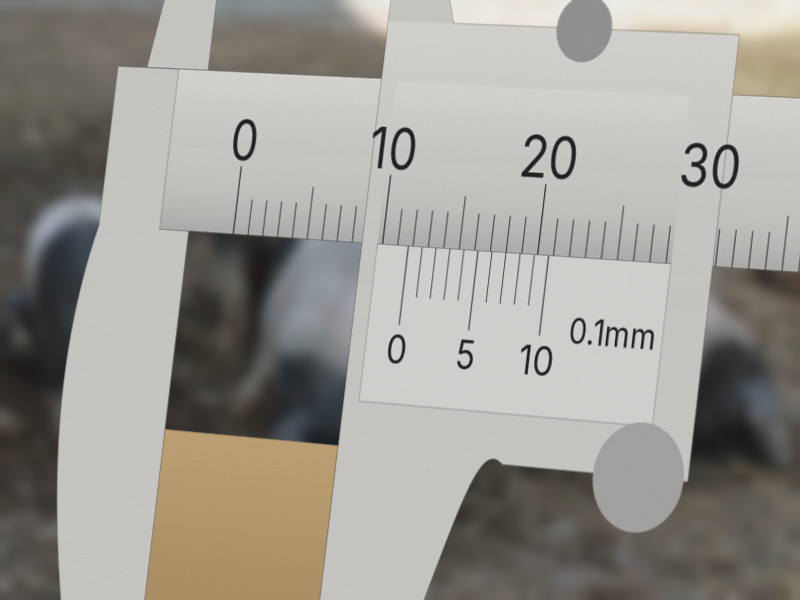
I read 11.7 mm
